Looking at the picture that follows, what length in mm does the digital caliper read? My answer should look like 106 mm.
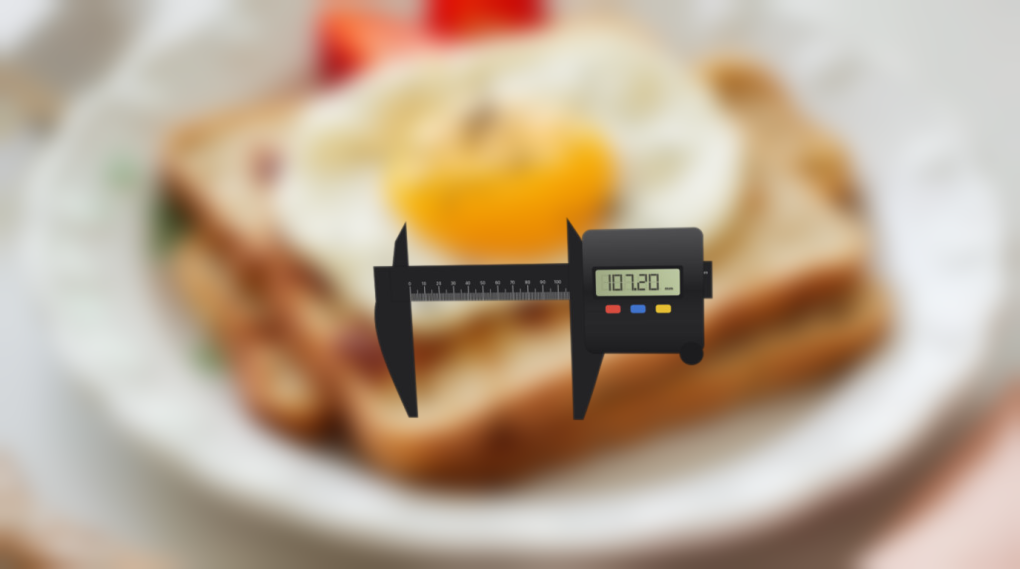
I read 107.20 mm
